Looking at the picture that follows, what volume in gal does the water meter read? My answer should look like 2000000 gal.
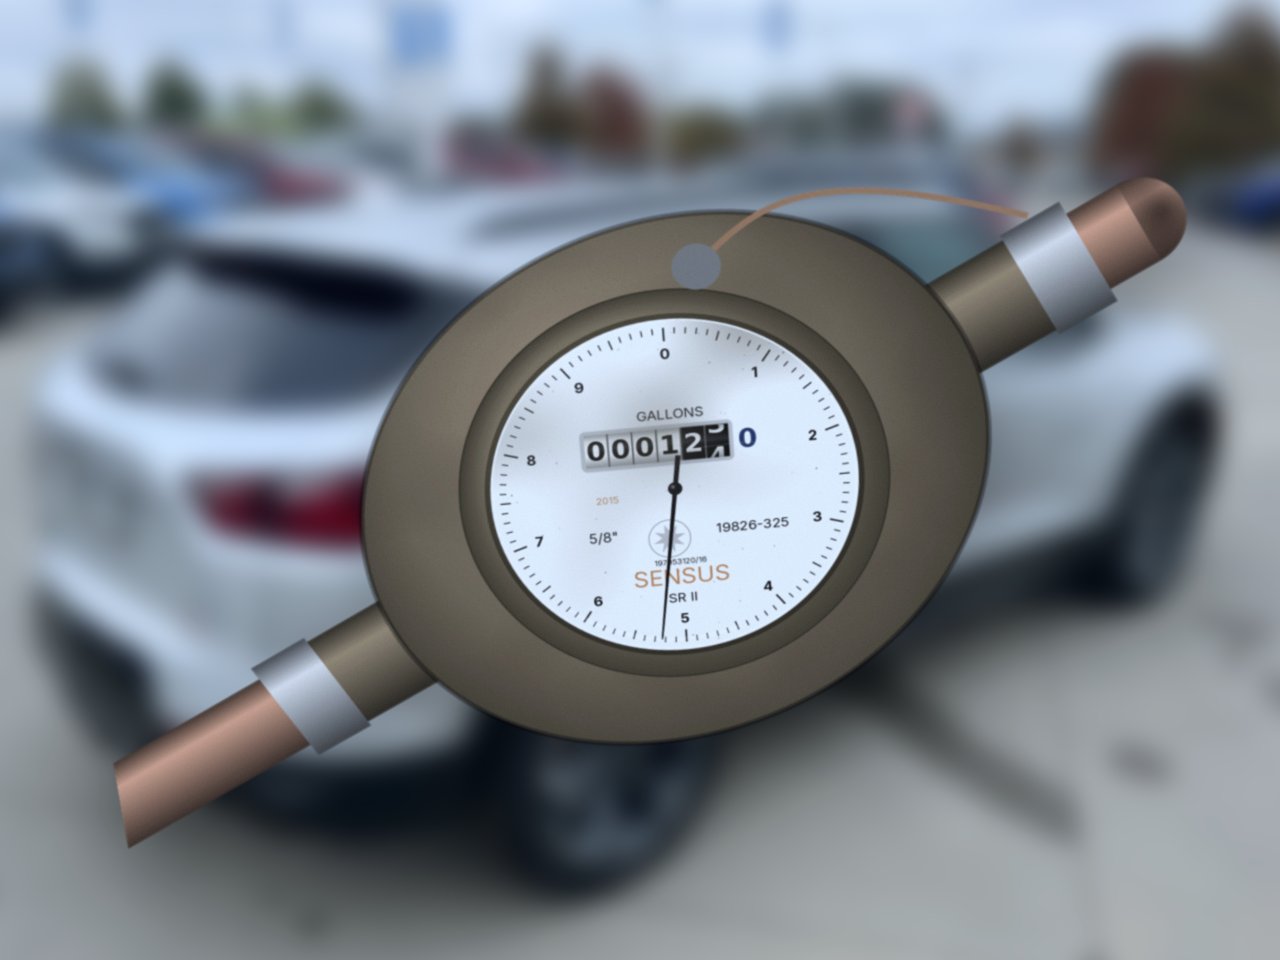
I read 1235.2 gal
